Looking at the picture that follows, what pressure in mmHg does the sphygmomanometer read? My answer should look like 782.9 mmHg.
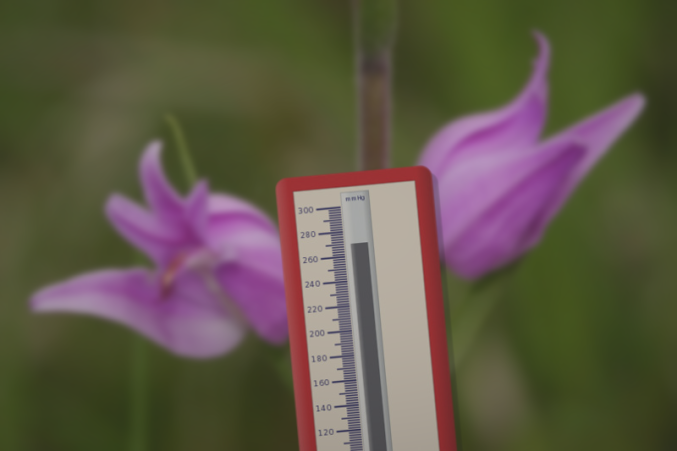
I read 270 mmHg
